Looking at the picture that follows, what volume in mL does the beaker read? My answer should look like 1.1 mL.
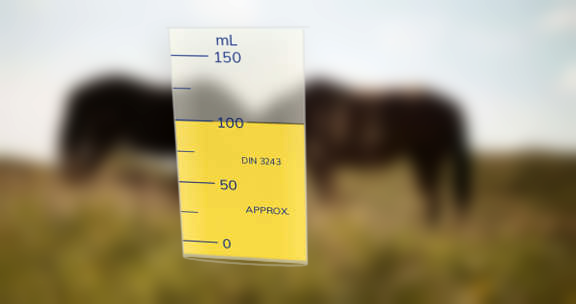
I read 100 mL
